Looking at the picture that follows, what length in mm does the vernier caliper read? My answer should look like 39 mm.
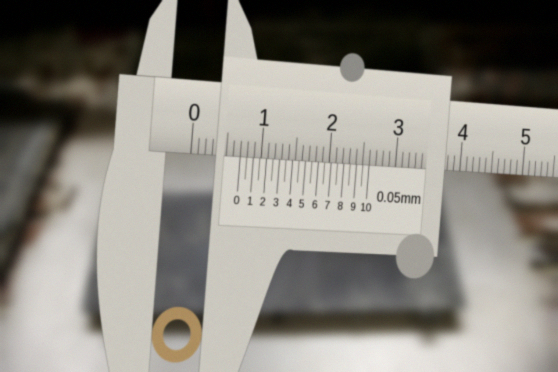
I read 7.0 mm
